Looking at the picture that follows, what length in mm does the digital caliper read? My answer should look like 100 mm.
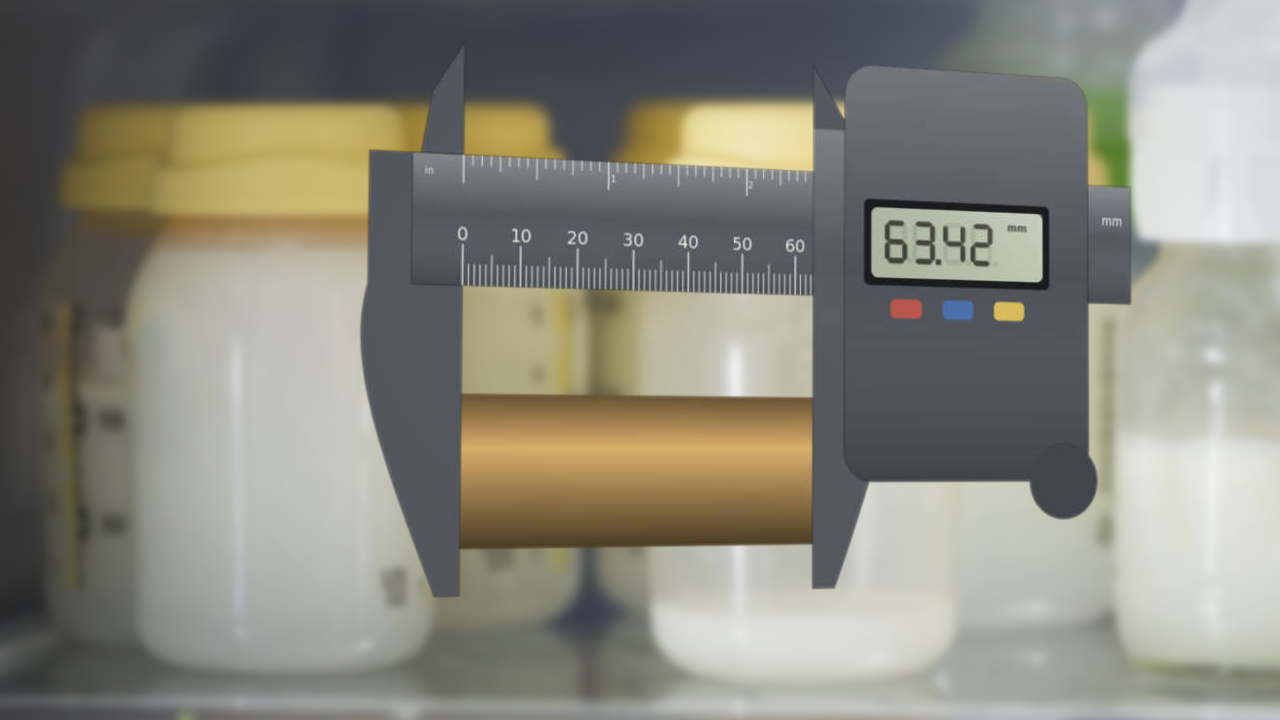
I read 63.42 mm
